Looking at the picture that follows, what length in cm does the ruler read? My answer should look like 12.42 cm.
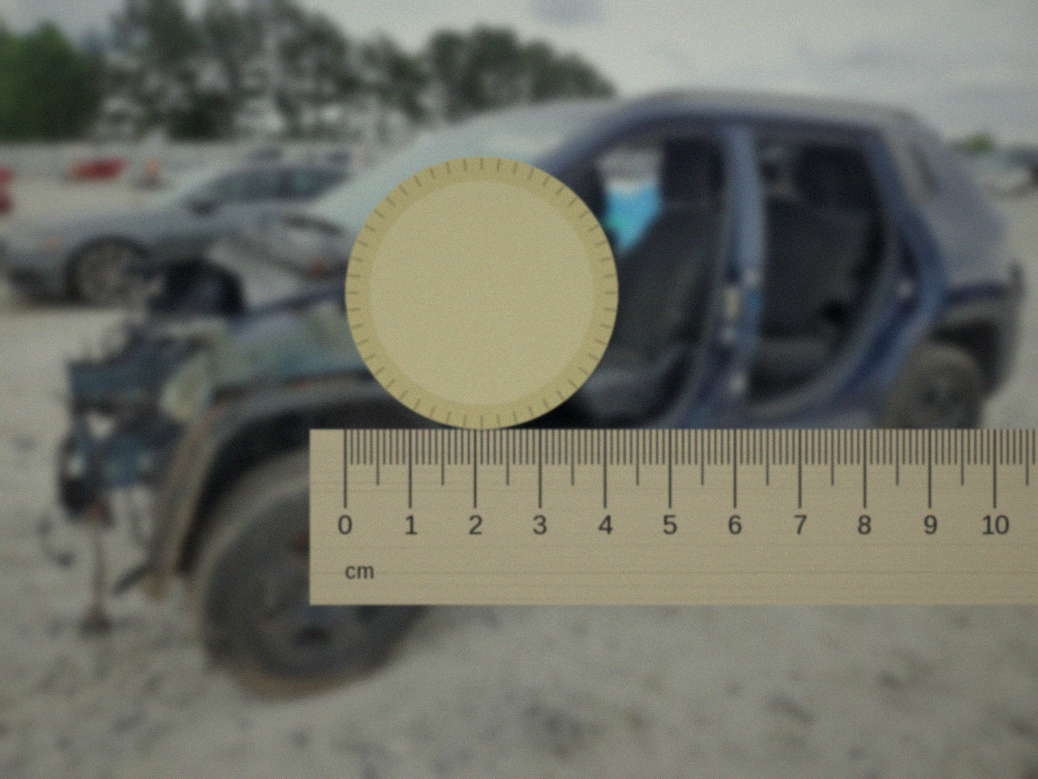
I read 4.2 cm
